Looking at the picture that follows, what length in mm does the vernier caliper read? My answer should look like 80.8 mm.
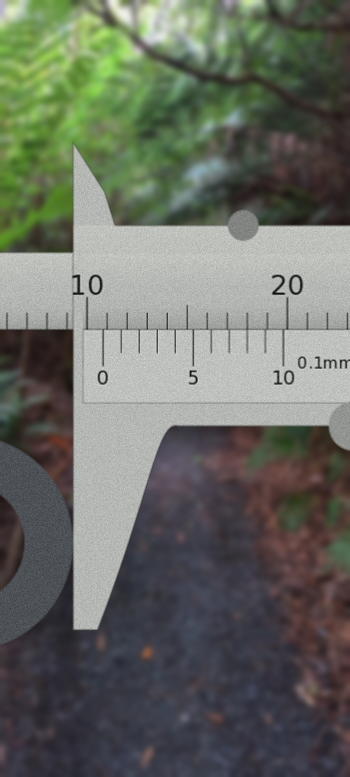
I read 10.8 mm
